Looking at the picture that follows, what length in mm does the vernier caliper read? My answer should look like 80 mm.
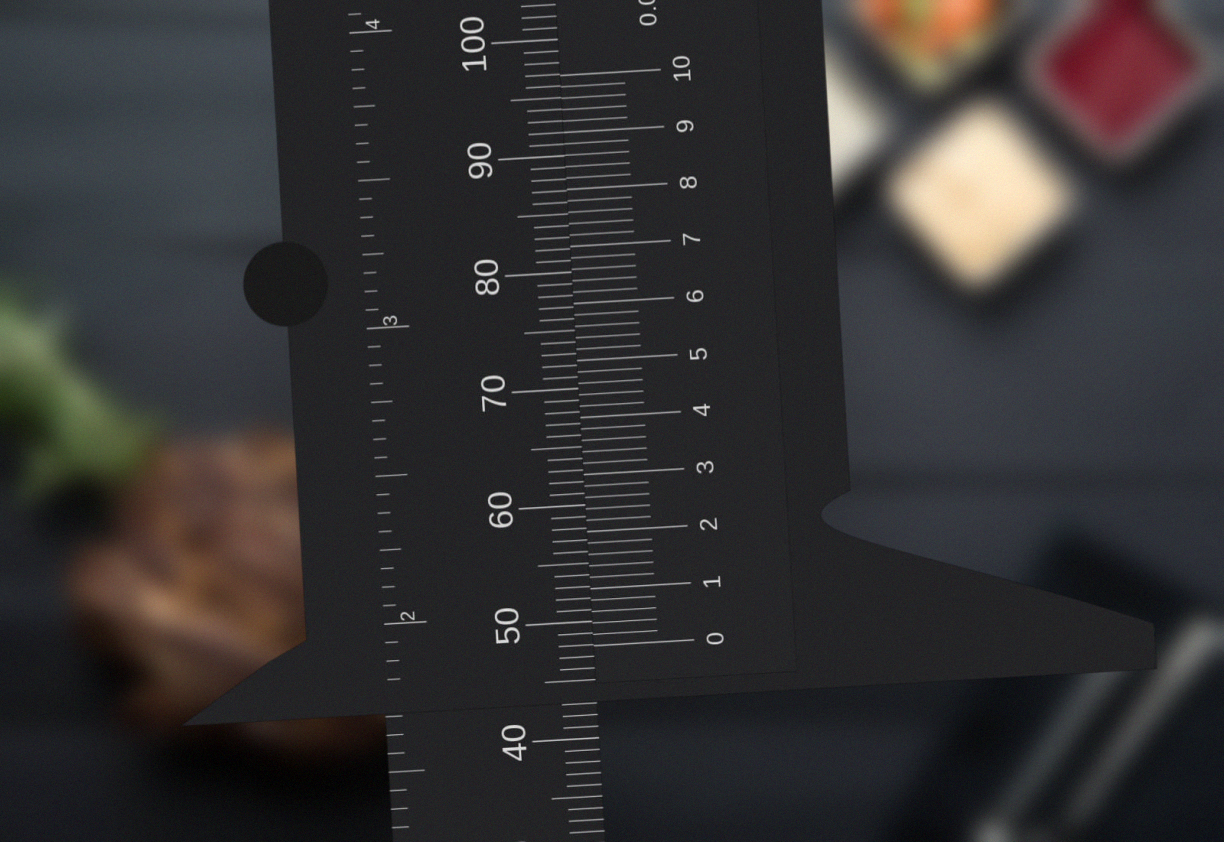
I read 47.9 mm
